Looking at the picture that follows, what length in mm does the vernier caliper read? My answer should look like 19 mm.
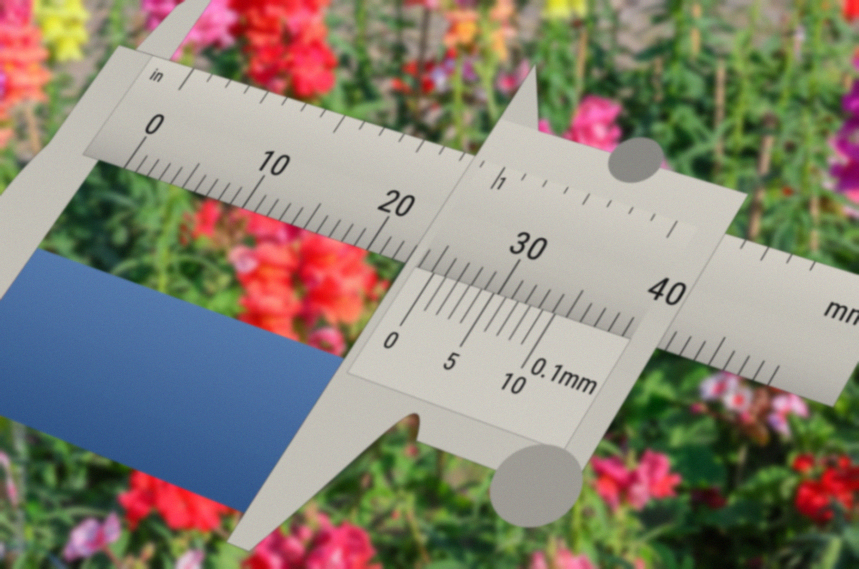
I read 25.2 mm
